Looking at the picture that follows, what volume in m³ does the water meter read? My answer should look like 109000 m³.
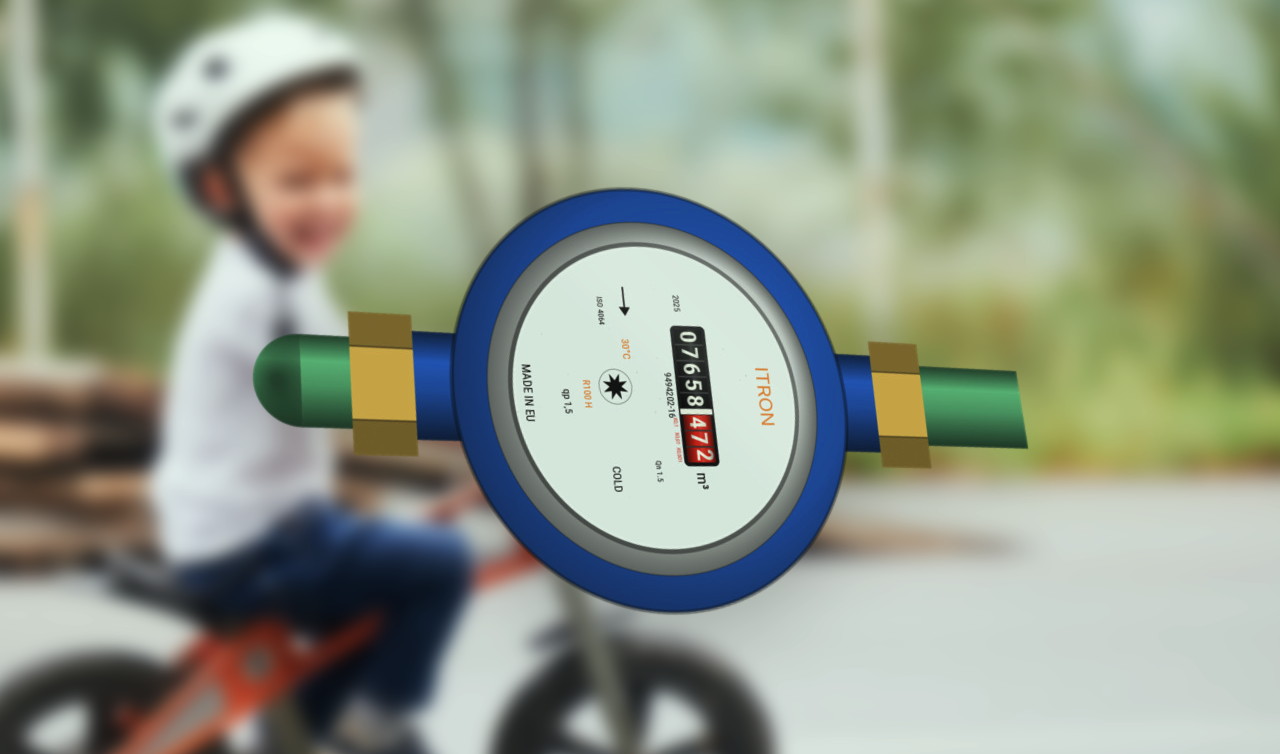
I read 7658.472 m³
